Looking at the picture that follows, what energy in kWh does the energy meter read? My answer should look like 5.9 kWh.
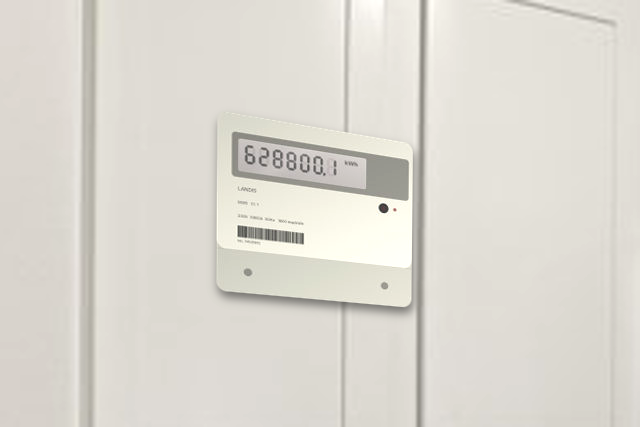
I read 628800.1 kWh
